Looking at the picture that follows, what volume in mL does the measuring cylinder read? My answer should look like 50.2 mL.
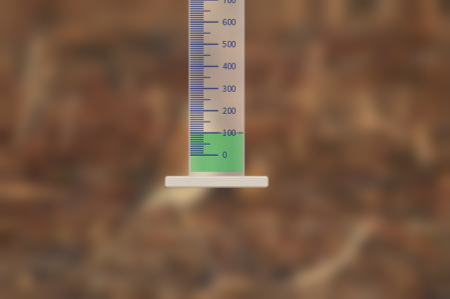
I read 100 mL
